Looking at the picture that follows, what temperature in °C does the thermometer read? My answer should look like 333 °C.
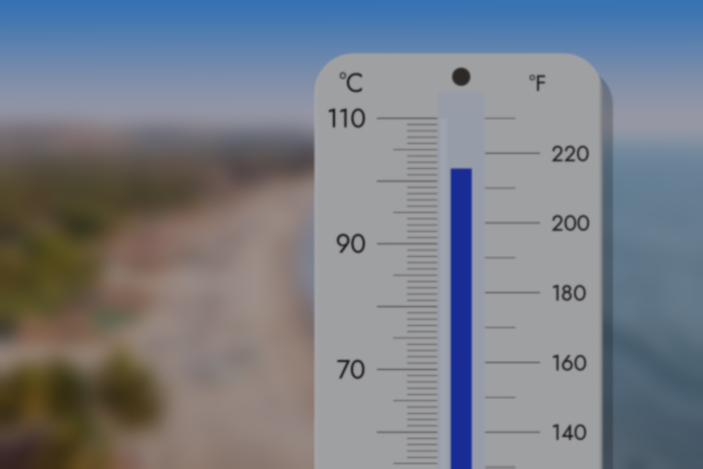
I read 102 °C
